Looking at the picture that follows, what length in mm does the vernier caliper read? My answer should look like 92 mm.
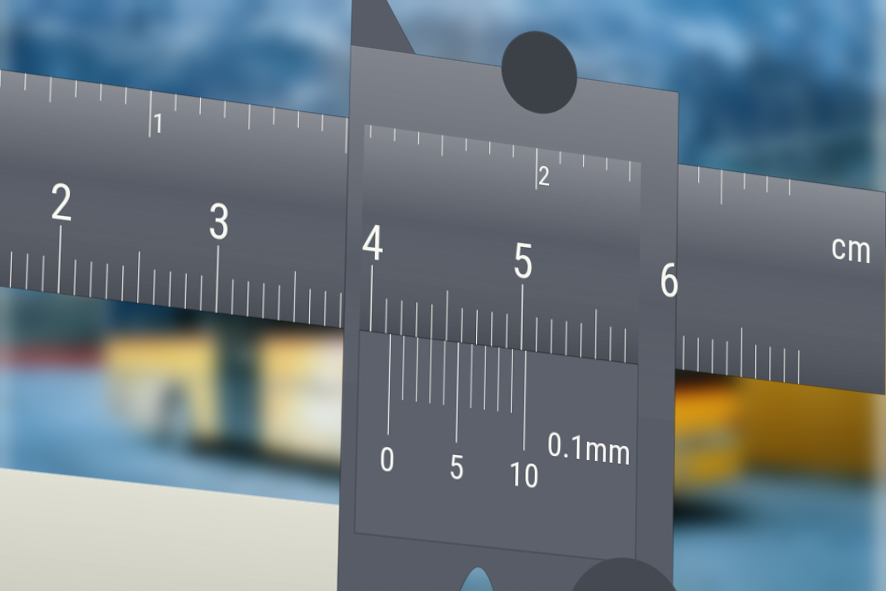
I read 41.3 mm
